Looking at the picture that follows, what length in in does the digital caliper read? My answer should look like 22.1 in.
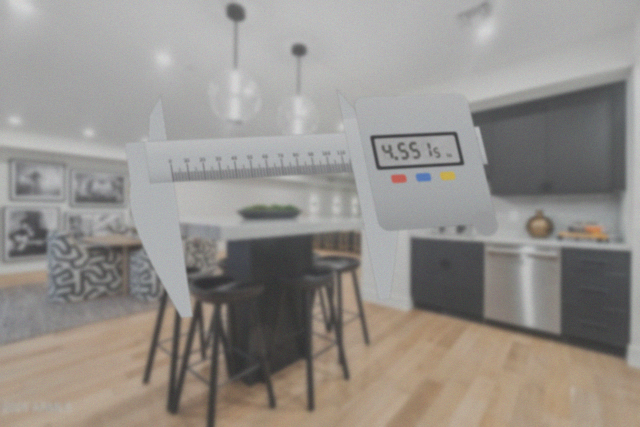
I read 4.5515 in
